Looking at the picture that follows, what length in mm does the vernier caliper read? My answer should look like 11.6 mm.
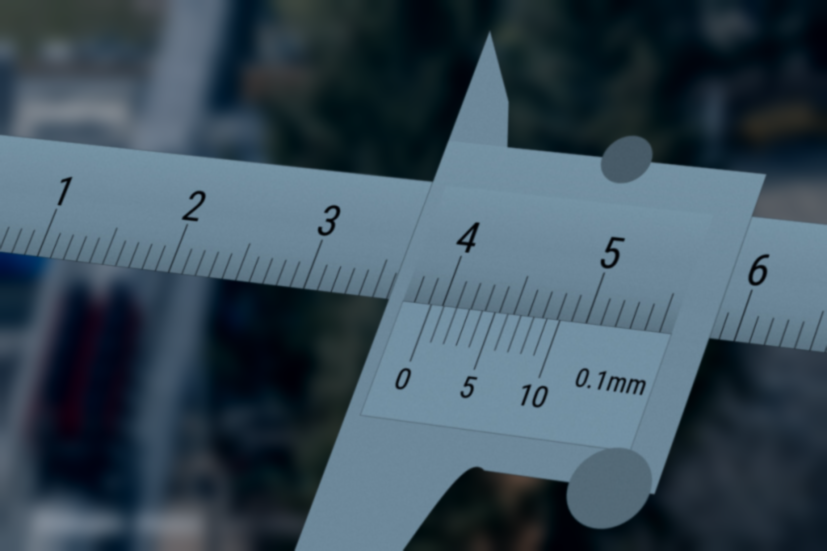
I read 39.2 mm
